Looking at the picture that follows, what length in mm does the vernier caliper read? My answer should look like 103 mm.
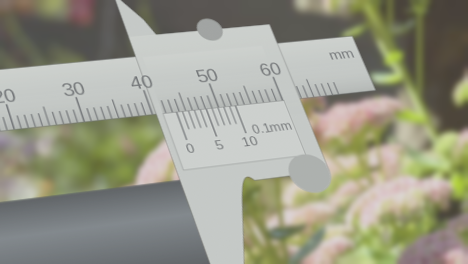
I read 43.6 mm
